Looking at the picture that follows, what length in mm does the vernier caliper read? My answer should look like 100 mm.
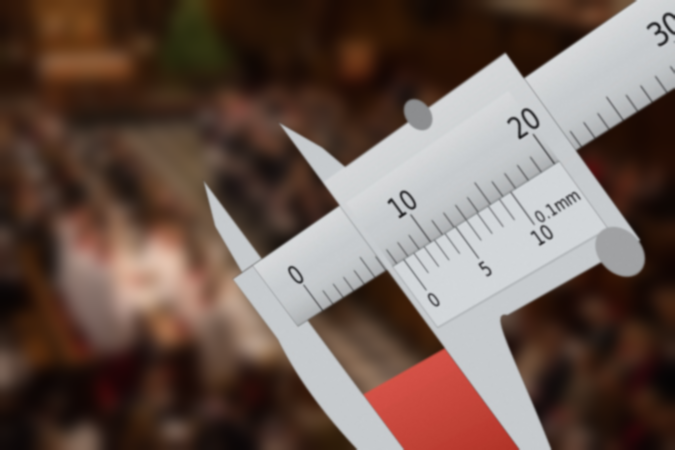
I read 7.6 mm
